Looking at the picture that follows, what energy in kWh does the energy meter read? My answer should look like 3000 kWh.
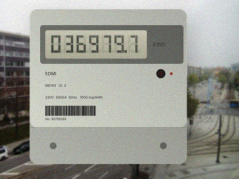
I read 36979.7 kWh
